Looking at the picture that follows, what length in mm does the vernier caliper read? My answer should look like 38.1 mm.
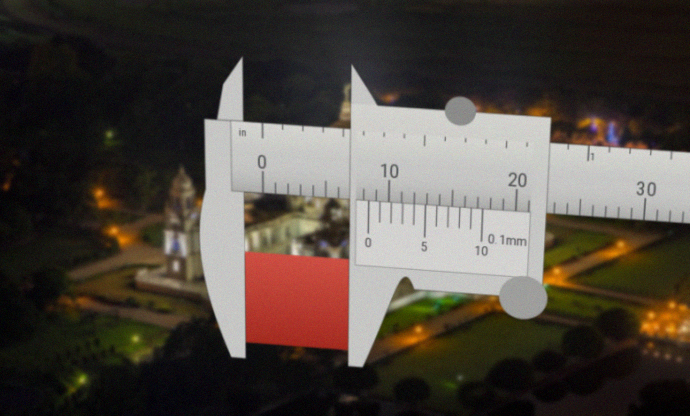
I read 8.4 mm
